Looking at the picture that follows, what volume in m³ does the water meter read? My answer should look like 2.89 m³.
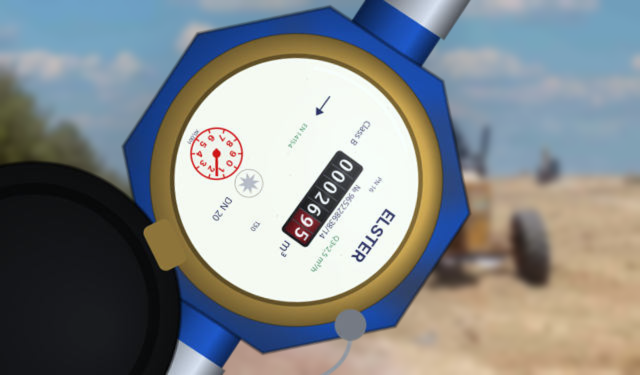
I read 26.951 m³
